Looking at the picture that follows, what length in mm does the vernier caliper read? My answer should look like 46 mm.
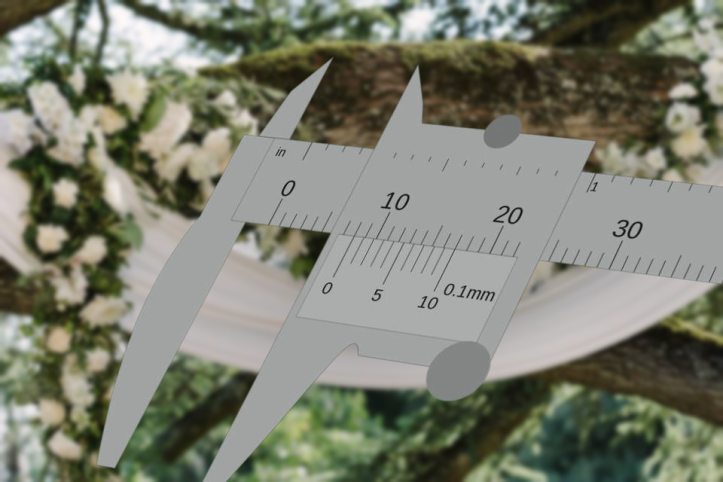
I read 8.0 mm
